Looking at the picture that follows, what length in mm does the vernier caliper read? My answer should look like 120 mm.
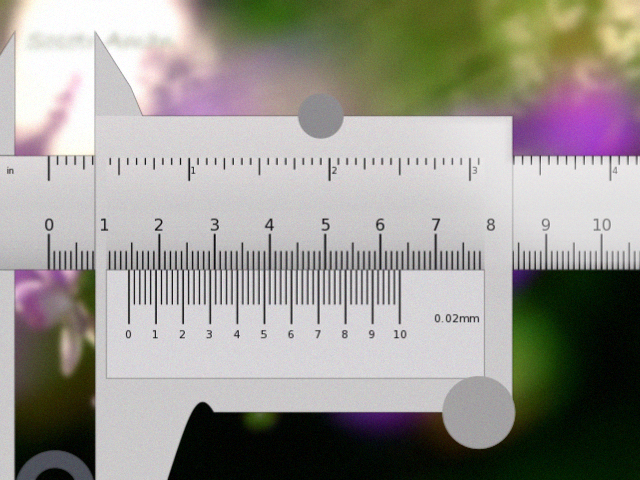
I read 14.5 mm
